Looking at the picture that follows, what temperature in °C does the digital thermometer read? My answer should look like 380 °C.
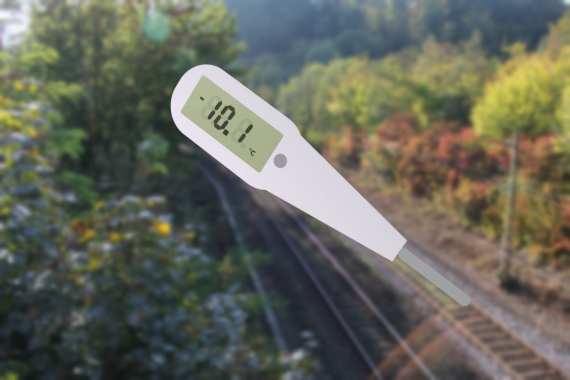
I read -10.1 °C
